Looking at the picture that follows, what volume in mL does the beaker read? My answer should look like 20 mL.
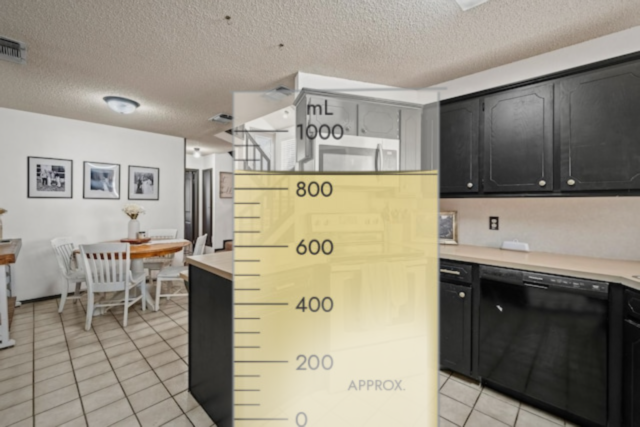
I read 850 mL
